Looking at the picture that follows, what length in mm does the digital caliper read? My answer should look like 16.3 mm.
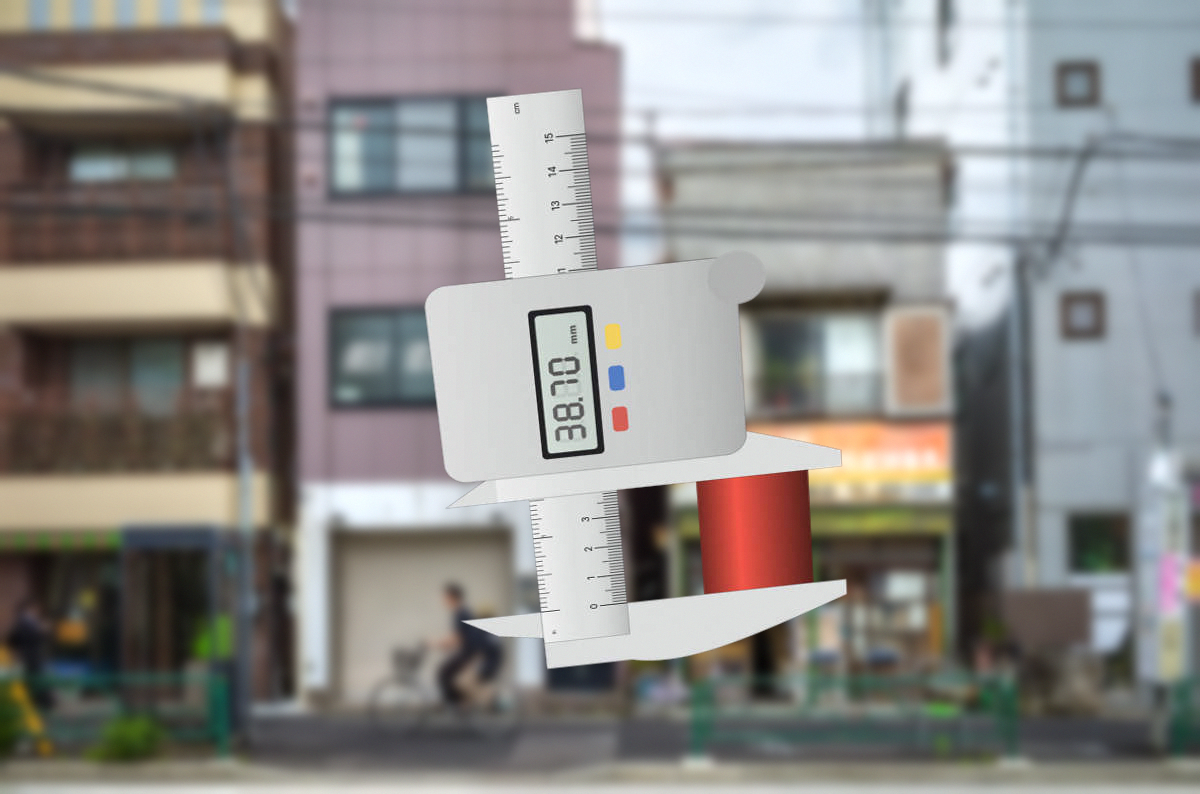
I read 38.70 mm
